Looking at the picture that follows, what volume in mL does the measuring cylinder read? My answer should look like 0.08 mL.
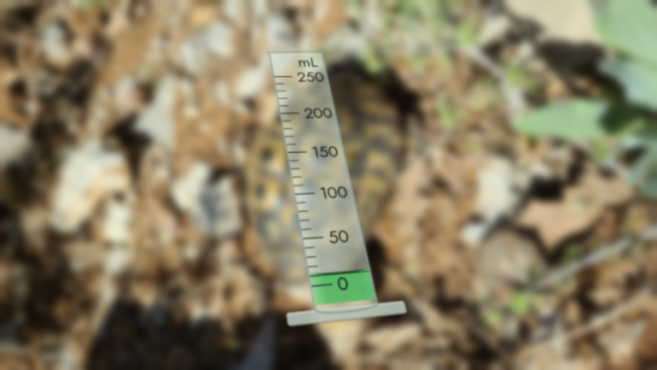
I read 10 mL
